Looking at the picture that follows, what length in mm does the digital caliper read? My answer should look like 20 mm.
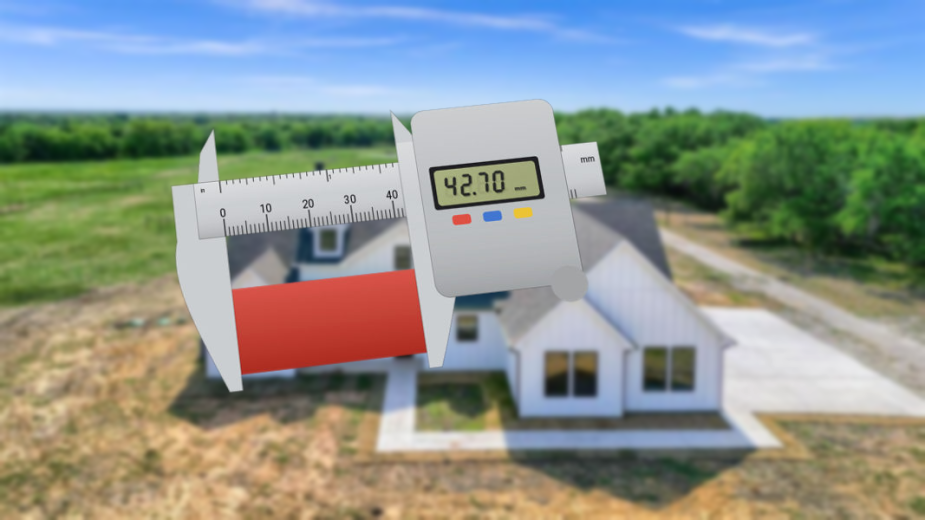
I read 42.70 mm
